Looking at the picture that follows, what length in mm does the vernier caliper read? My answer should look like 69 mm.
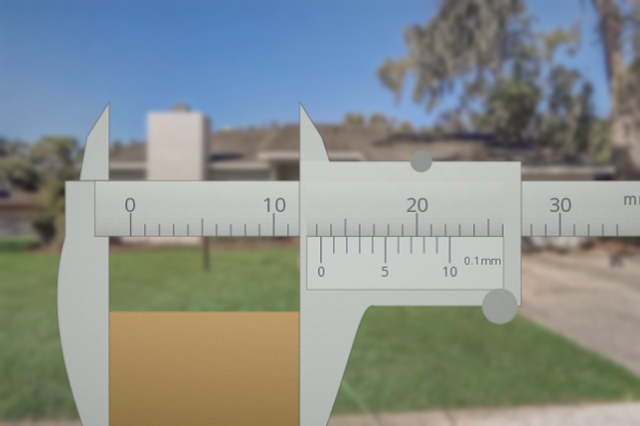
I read 13.3 mm
